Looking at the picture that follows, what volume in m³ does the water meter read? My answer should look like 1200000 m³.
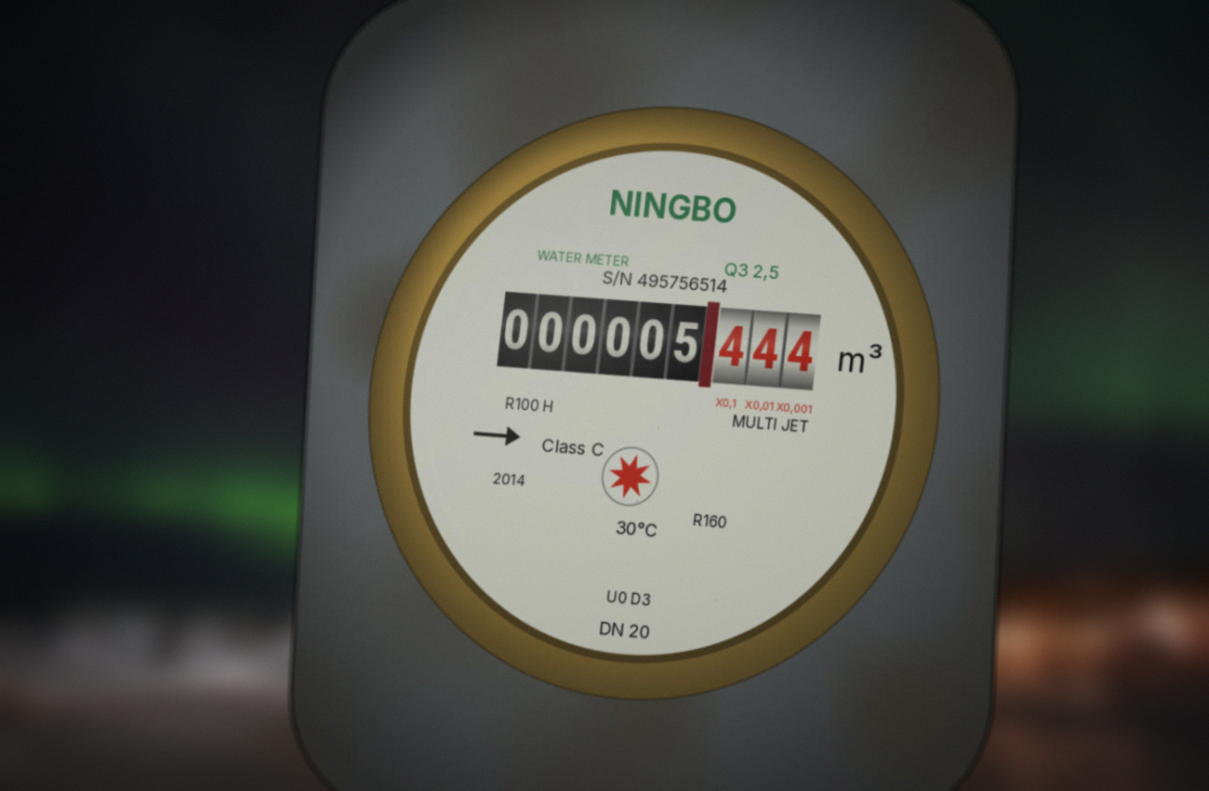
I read 5.444 m³
